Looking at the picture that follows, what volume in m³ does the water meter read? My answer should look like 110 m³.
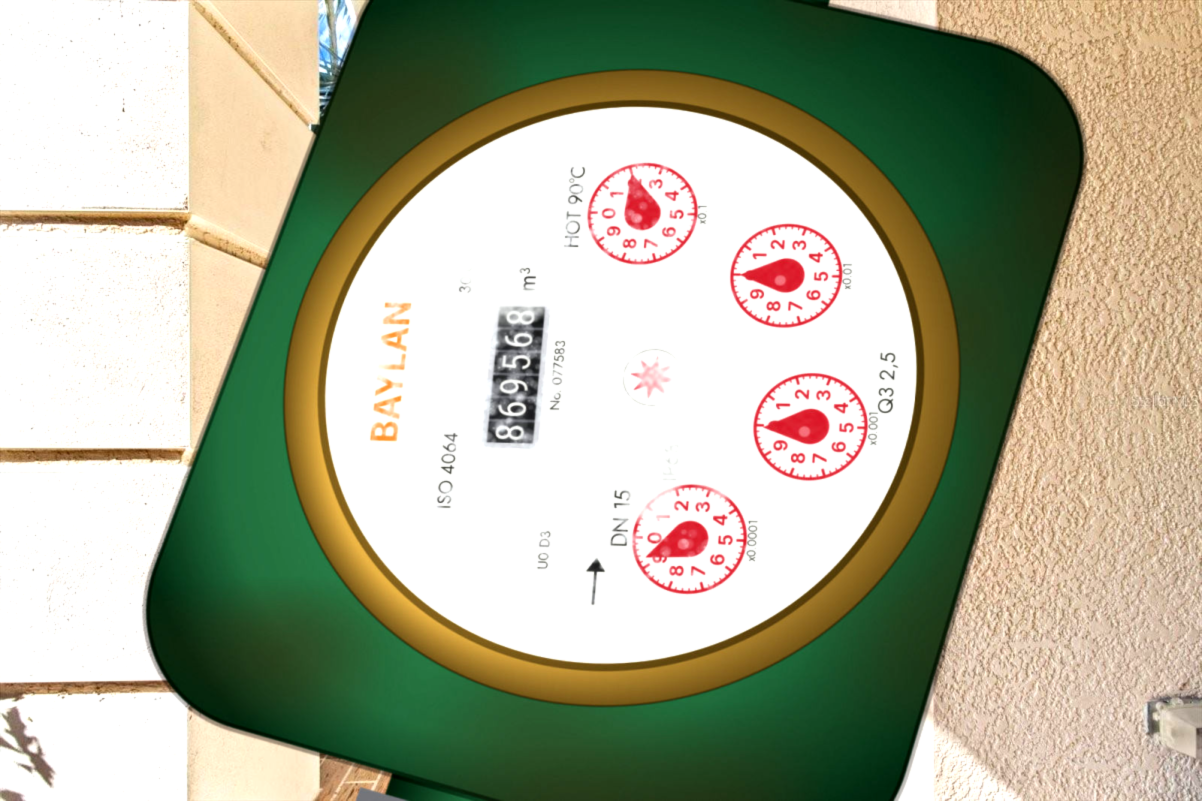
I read 869568.1999 m³
